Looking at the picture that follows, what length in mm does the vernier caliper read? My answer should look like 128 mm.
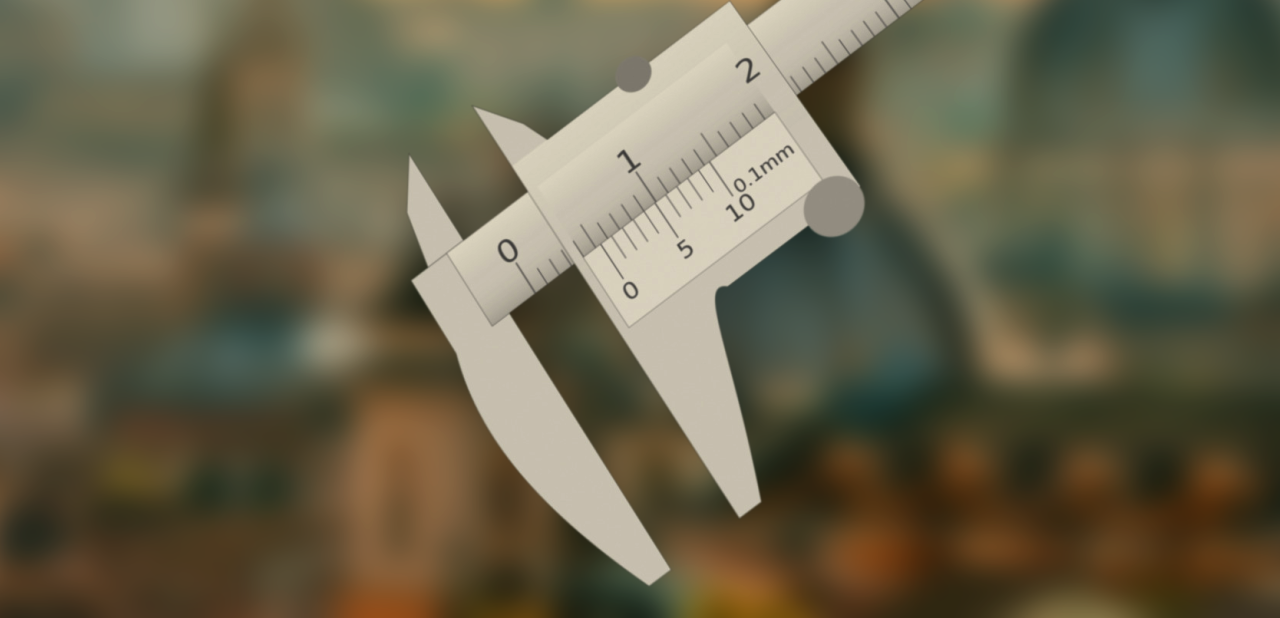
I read 5.4 mm
